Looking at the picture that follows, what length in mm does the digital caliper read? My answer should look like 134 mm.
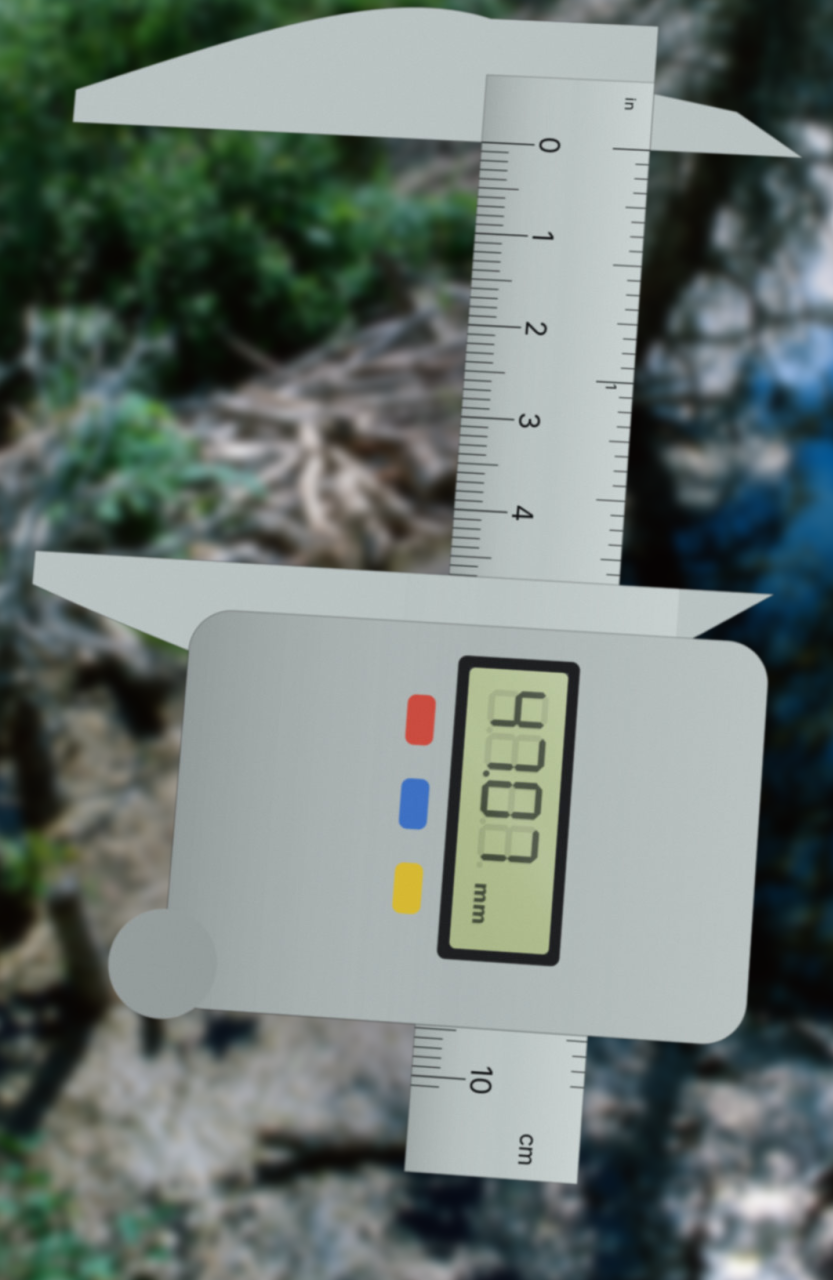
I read 47.07 mm
